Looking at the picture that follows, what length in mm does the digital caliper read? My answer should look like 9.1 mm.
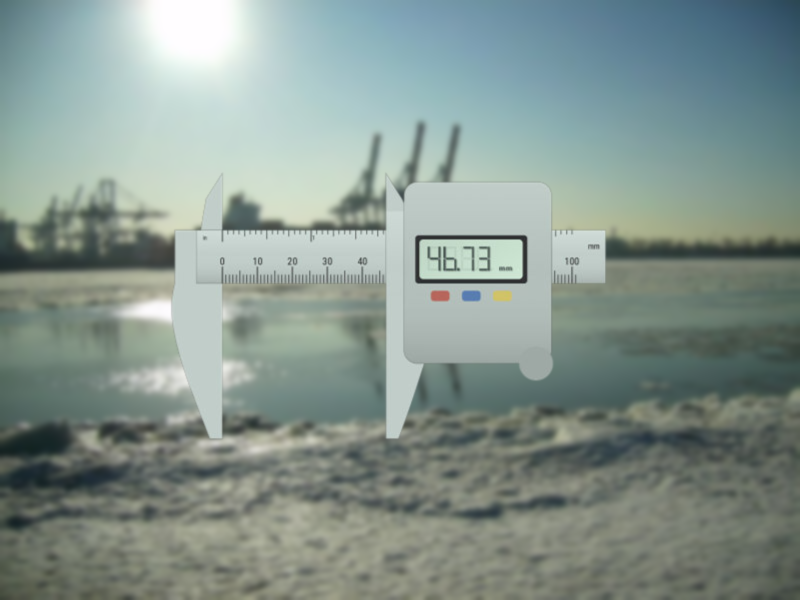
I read 46.73 mm
